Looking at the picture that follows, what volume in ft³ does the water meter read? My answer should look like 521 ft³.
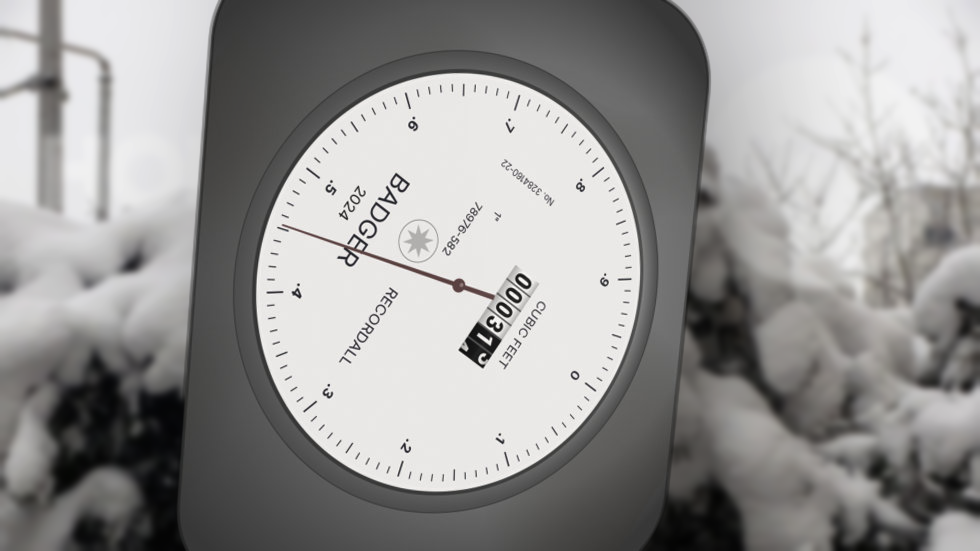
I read 313.45 ft³
